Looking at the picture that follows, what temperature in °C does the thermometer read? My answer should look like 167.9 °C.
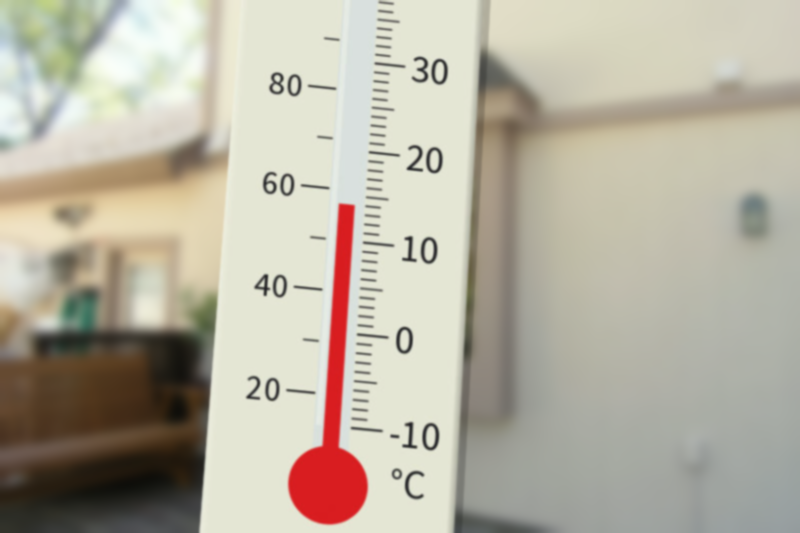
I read 14 °C
